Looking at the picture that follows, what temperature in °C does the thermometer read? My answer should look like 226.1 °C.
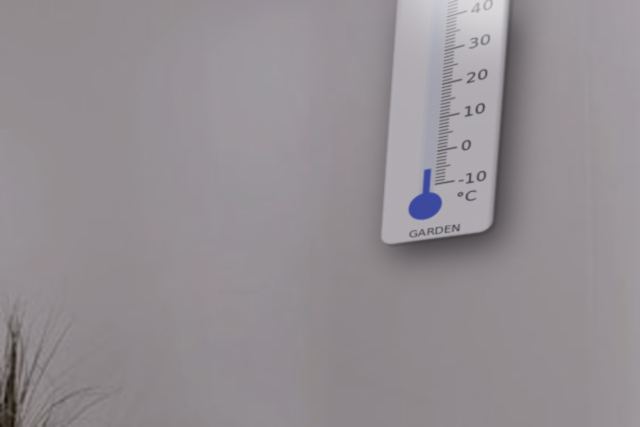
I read -5 °C
